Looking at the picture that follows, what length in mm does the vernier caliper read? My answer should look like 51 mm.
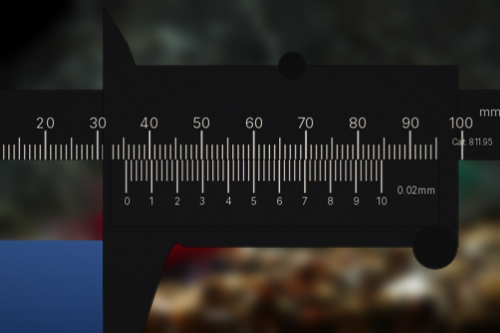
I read 35.5 mm
